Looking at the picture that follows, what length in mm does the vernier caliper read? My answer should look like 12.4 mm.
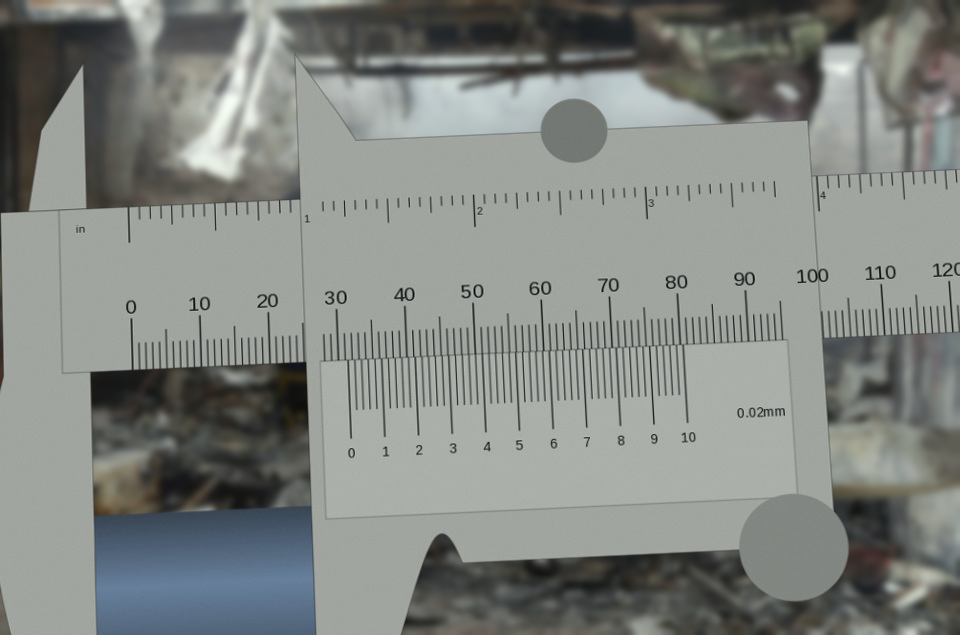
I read 31.4 mm
